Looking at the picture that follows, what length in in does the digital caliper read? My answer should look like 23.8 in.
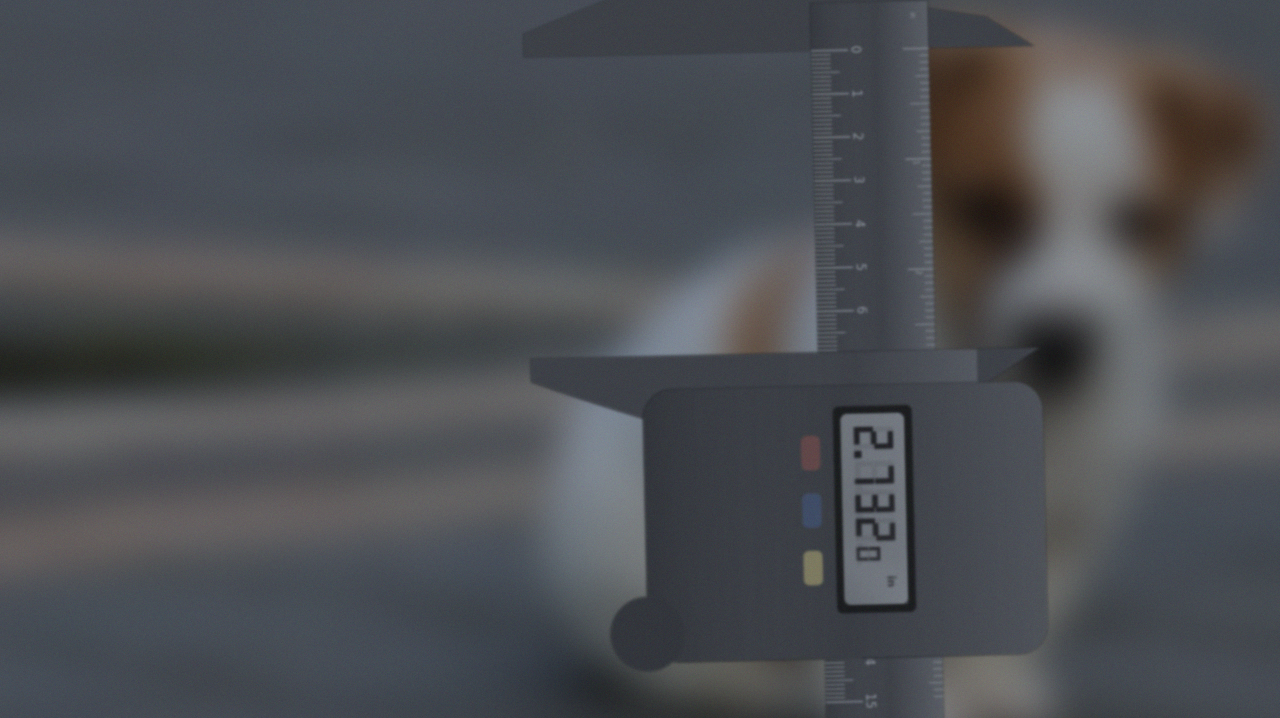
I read 2.7320 in
